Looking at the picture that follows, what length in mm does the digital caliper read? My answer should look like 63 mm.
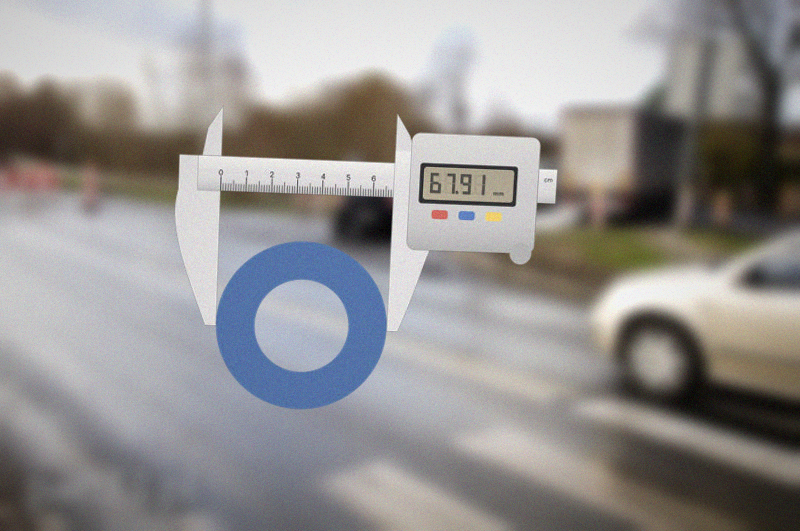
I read 67.91 mm
